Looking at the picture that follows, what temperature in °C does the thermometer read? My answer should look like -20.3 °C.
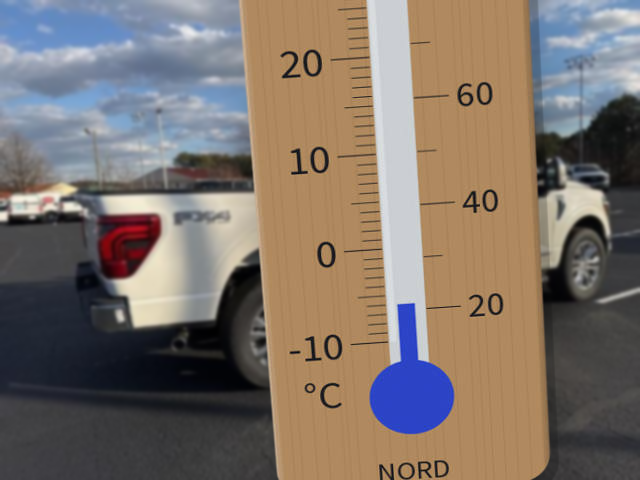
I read -6 °C
